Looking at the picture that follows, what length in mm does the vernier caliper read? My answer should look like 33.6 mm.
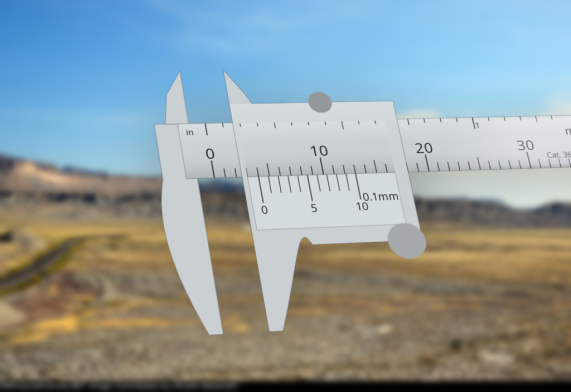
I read 4.0 mm
